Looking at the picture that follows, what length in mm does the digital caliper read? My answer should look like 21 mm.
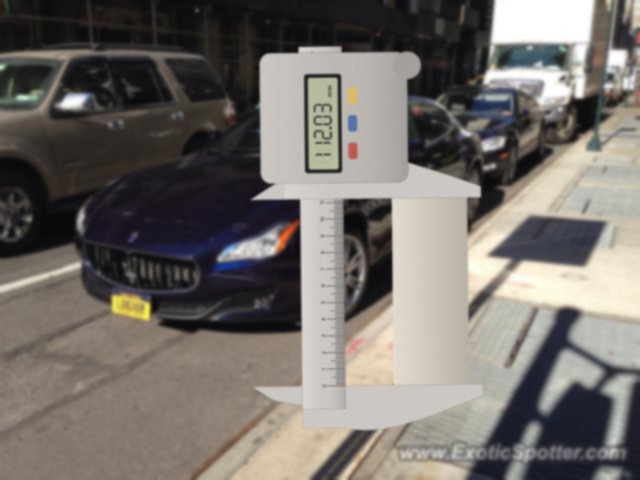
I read 112.03 mm
